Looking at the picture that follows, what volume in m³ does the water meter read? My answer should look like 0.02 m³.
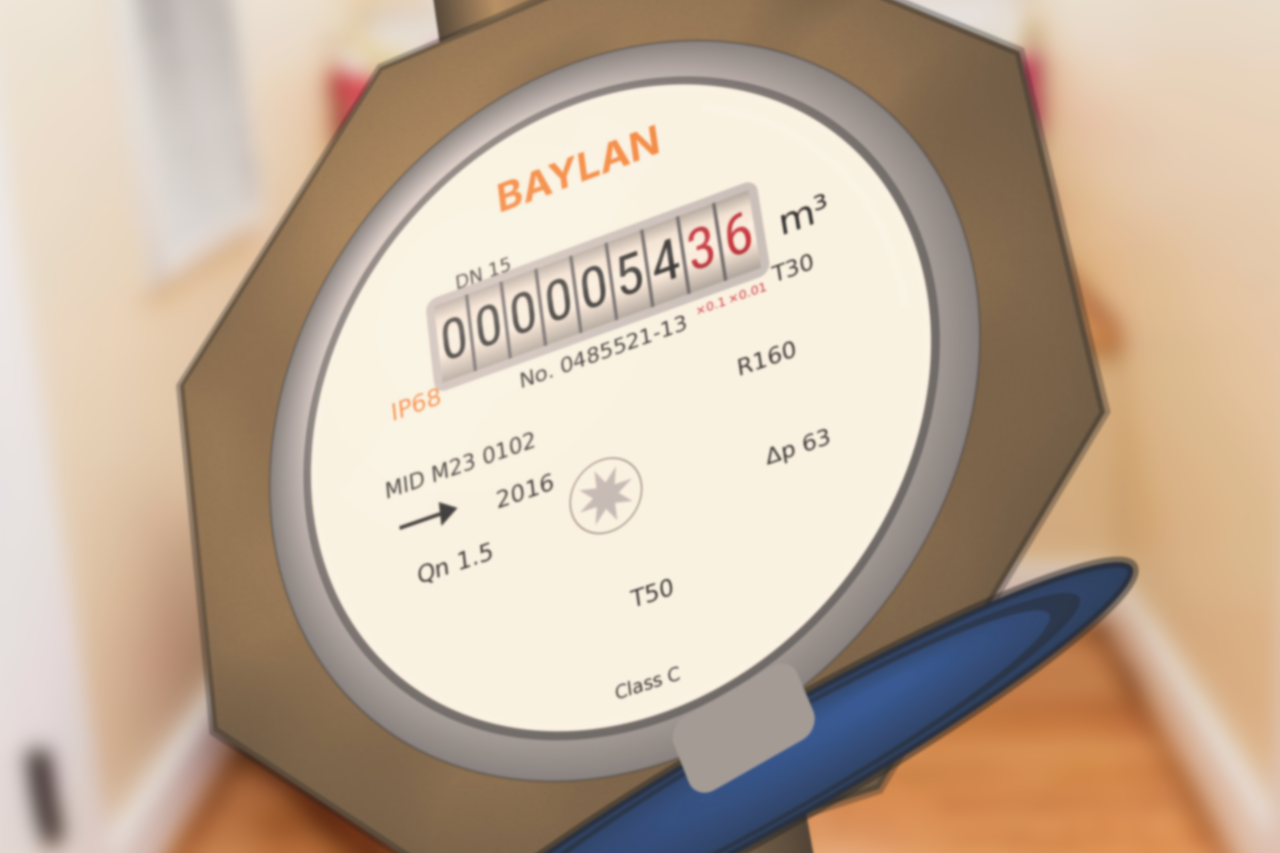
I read 54.36 m³
